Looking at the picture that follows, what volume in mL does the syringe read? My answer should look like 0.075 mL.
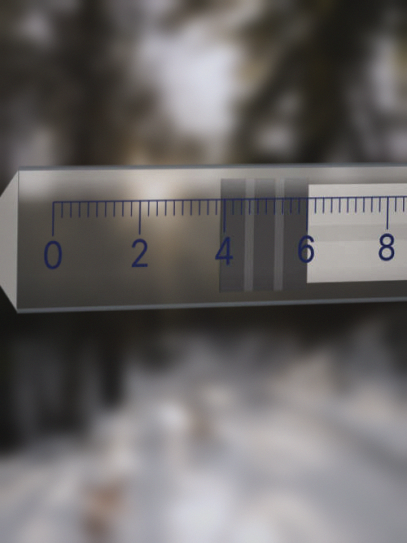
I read 3.9 mL
